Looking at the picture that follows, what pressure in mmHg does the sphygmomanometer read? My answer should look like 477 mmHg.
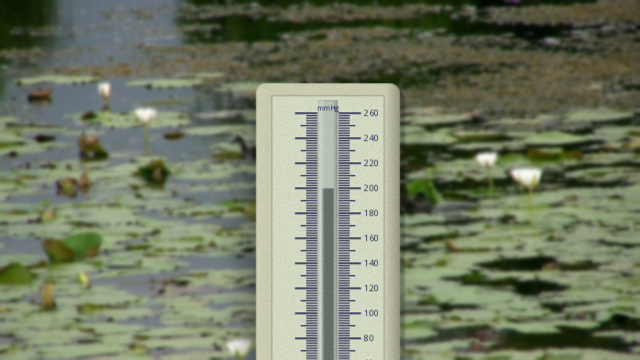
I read 200 mmHg
